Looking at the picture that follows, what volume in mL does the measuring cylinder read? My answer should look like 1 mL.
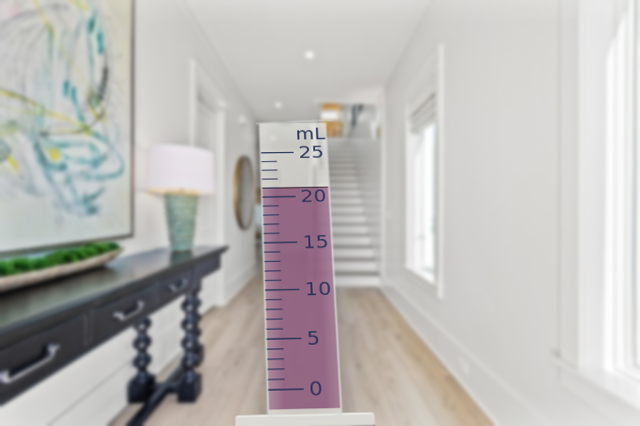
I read 21 mL
